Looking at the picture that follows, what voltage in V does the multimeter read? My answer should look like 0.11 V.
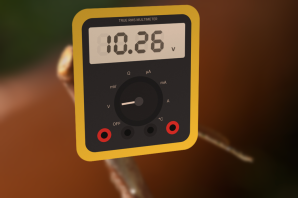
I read 10.26 V
